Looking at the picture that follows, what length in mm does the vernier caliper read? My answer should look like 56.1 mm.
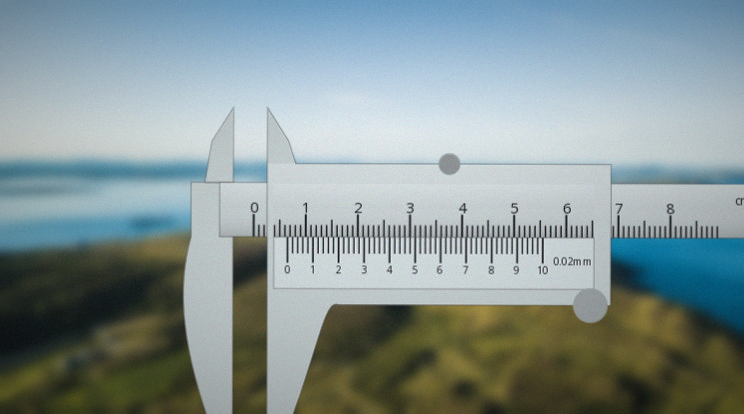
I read 6.5 mm
